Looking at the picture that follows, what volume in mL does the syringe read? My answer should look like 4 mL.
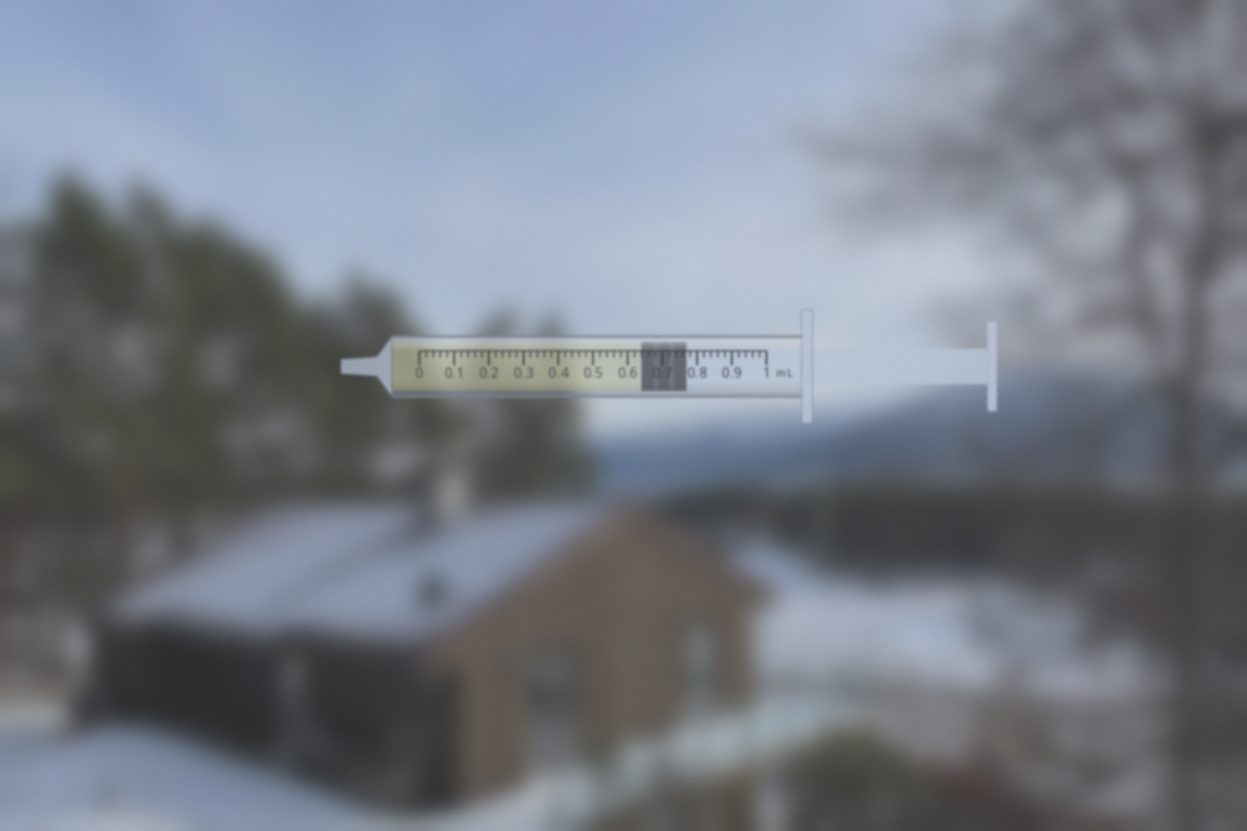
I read 0.64 mL
